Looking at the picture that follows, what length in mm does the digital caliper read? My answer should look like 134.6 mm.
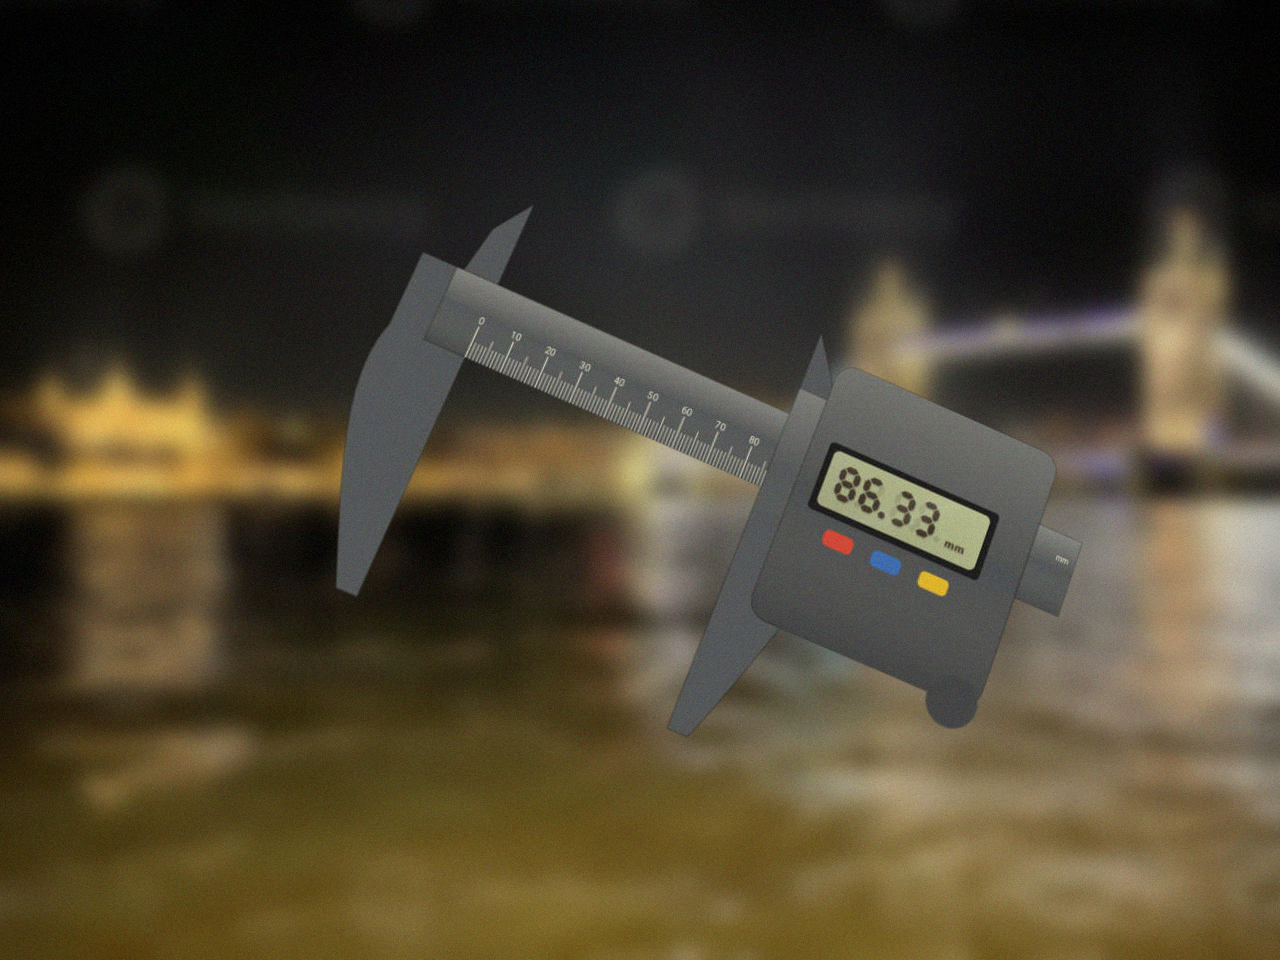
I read 86.33 mm
